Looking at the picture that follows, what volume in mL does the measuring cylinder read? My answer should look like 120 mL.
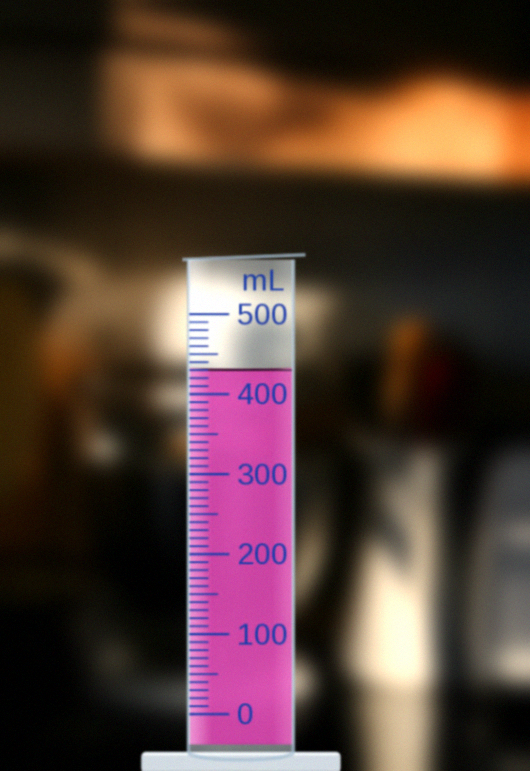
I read 430 mL
